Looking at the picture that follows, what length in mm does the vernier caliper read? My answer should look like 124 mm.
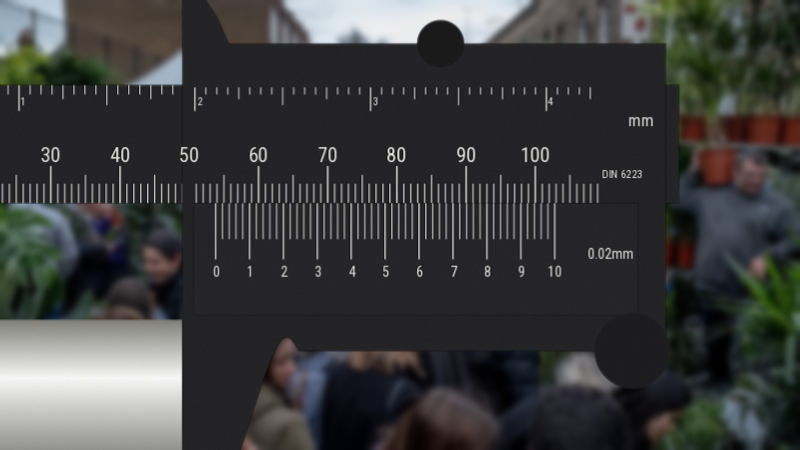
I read 53.8 mm
